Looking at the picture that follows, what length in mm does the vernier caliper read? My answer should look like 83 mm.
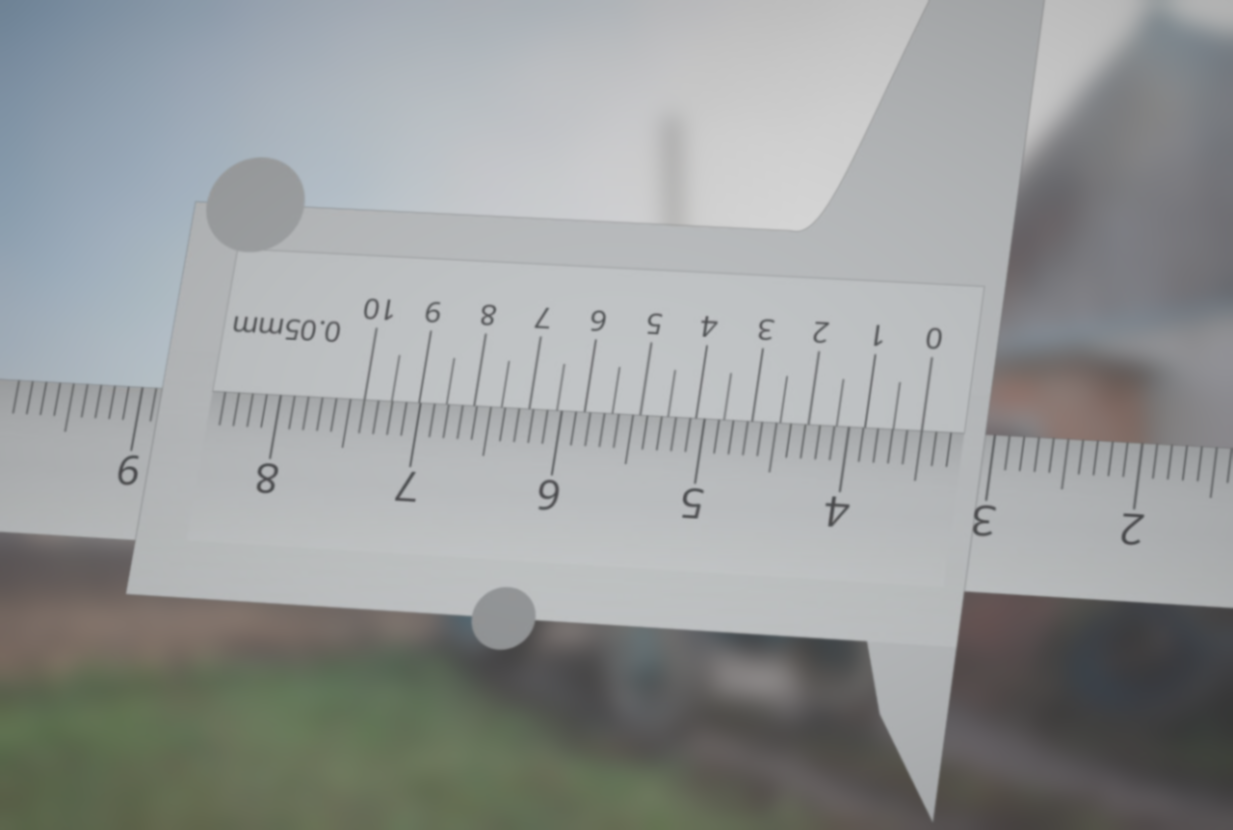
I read 35.0 mm
